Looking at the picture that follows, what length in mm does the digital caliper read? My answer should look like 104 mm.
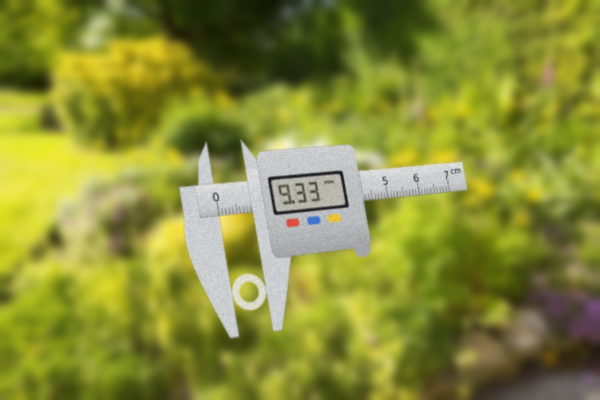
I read 9.33 mm
